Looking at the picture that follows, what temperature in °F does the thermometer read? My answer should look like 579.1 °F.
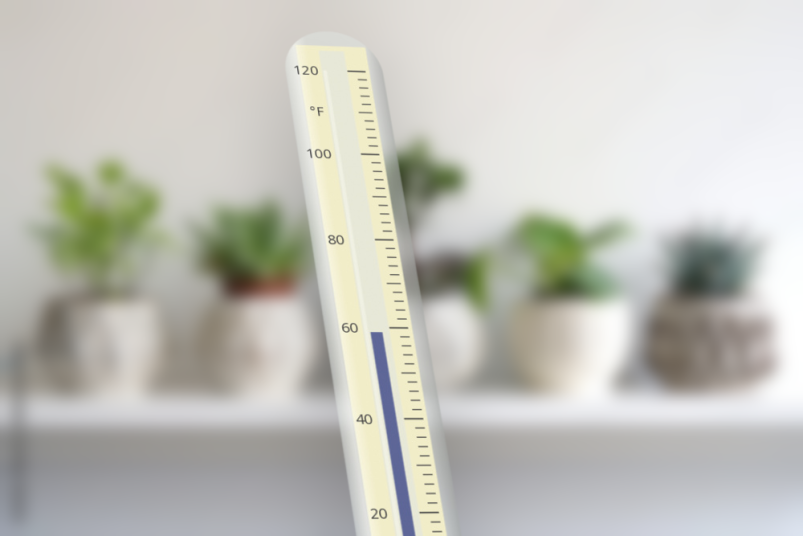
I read 59 °F
